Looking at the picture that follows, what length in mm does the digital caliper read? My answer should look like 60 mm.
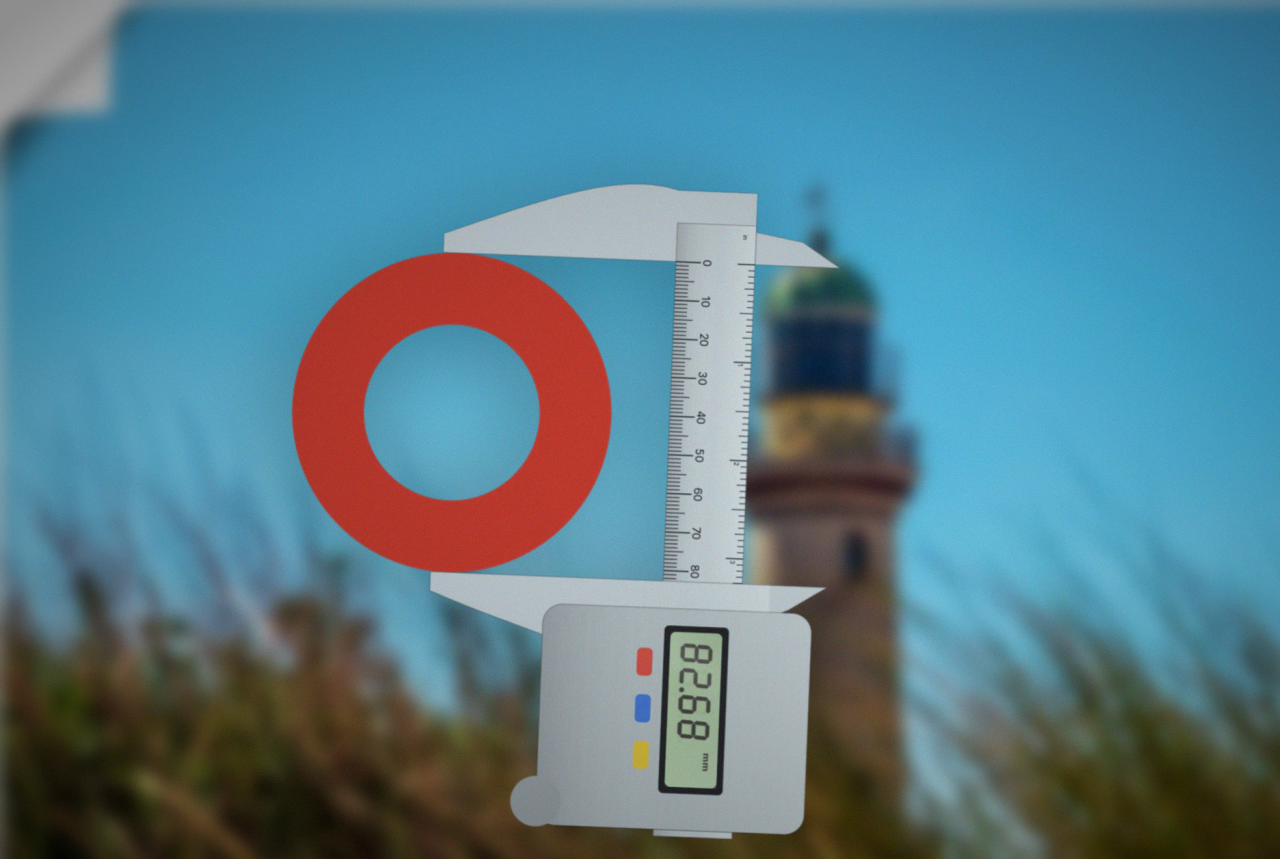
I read 82.68 mm
